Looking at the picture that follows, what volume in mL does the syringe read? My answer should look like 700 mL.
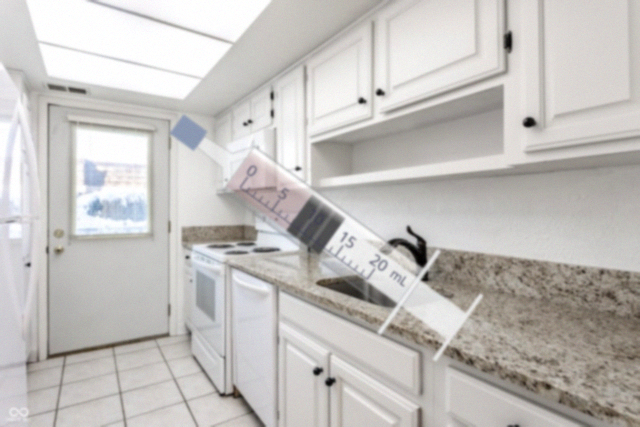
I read 8 mL
